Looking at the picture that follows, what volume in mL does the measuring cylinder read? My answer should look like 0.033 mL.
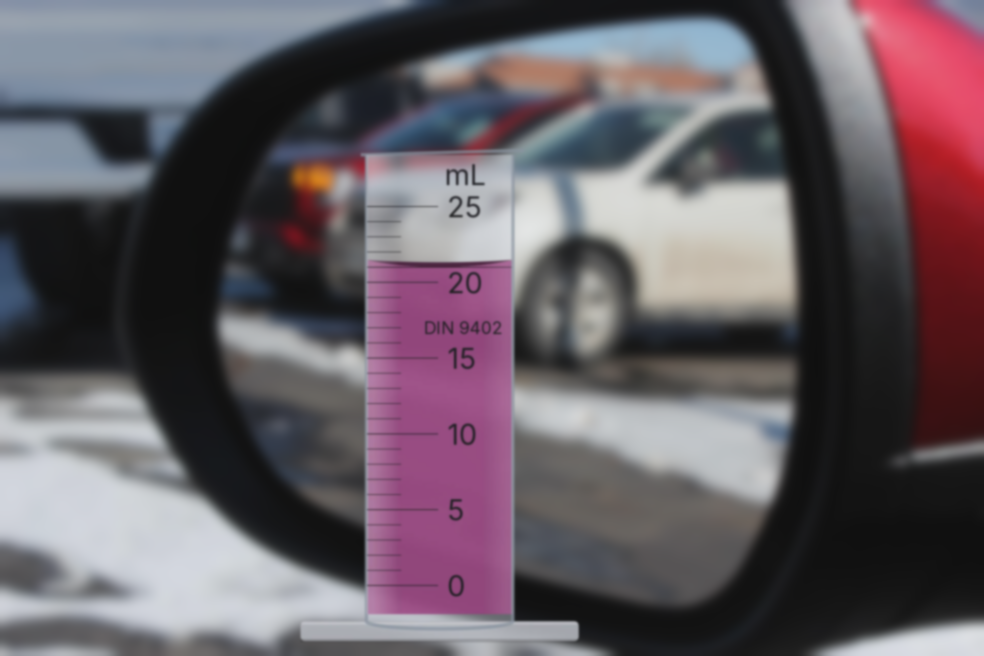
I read 21 mL
